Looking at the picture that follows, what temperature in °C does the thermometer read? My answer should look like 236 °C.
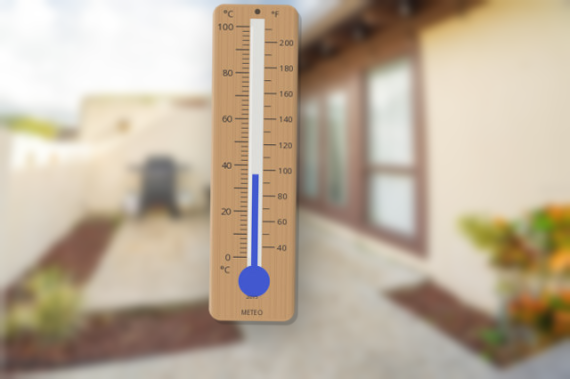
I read 36 °C
